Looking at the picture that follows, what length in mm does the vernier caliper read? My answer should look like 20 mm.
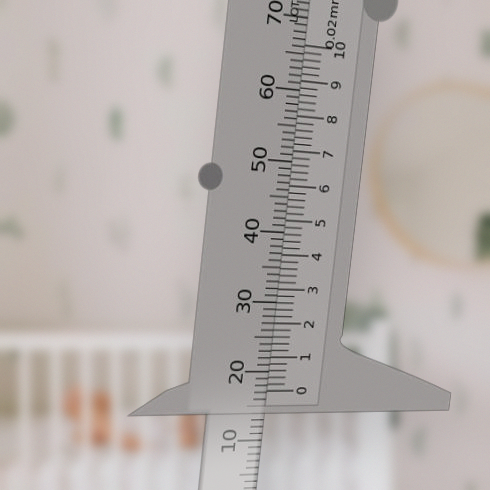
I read 17.2 mm
